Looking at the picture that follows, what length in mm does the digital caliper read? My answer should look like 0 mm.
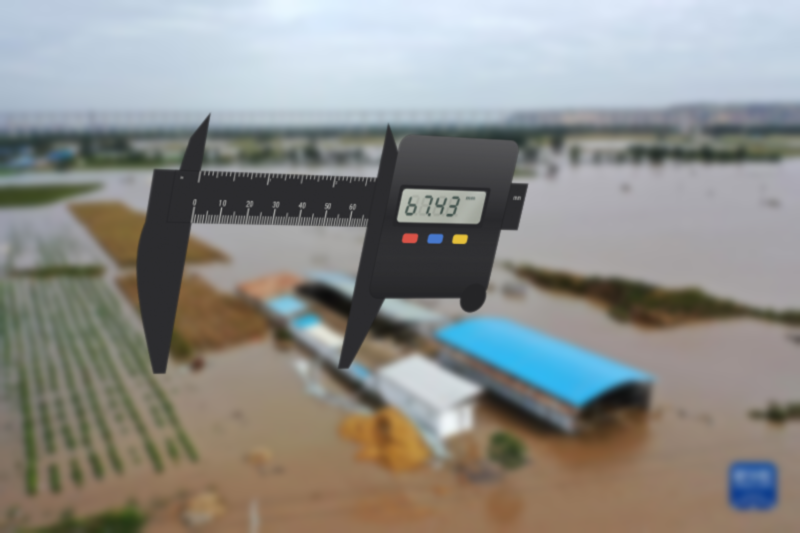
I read 67.43 mm
